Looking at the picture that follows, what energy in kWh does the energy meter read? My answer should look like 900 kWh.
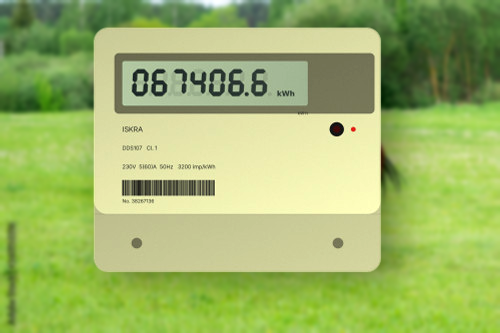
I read 67406.6 kWh
